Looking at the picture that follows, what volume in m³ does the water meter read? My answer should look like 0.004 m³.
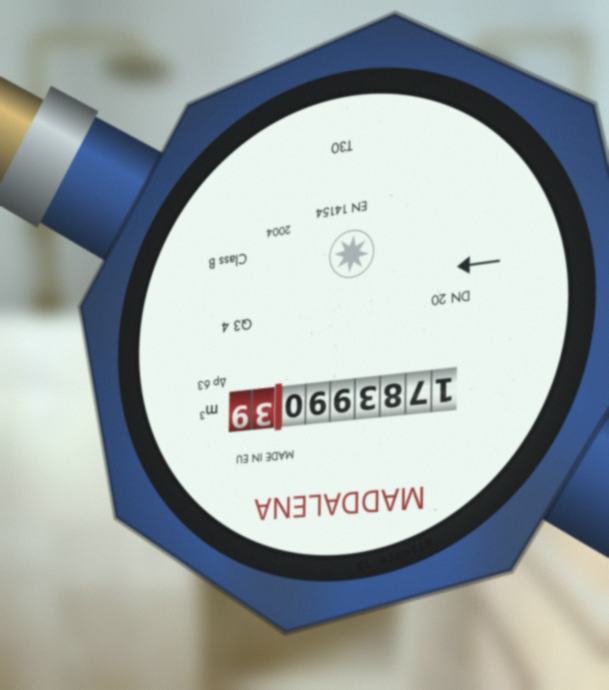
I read 1783990.39 m³
